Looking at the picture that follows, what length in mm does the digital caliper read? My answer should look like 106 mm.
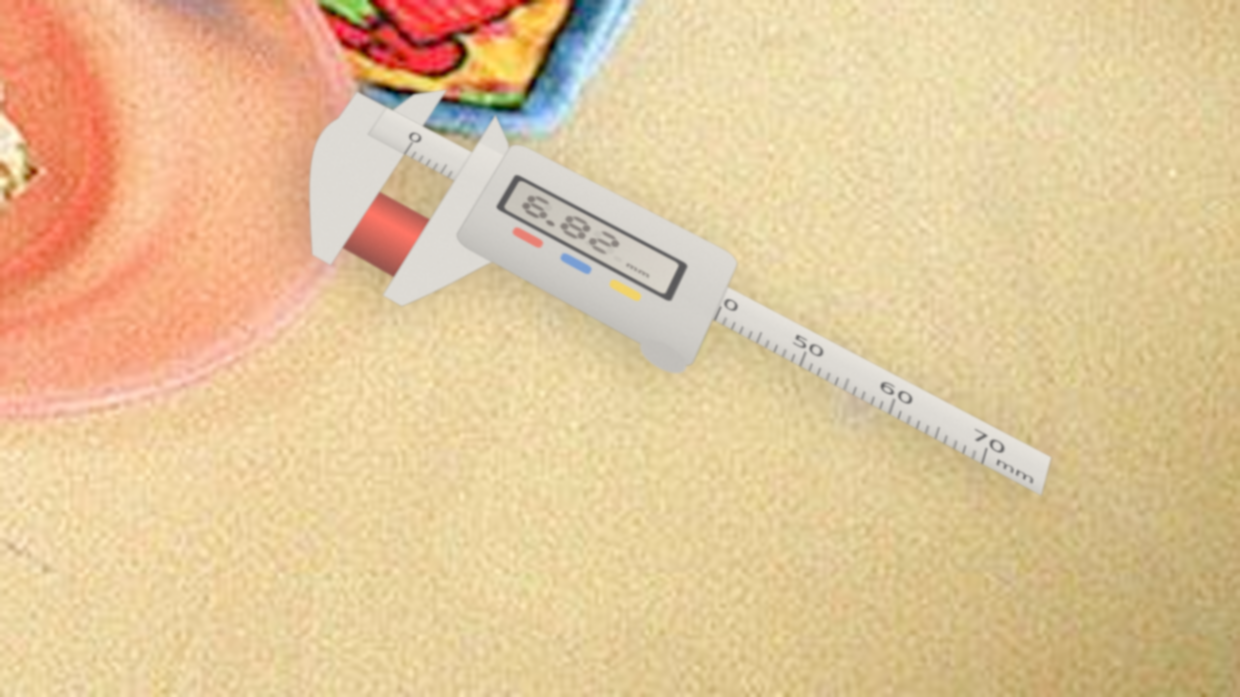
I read 6.82 mm
